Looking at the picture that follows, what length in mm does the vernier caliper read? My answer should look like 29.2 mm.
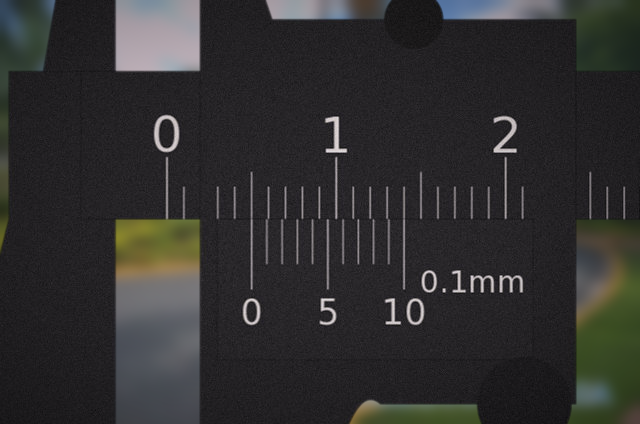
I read 5.0 mm
